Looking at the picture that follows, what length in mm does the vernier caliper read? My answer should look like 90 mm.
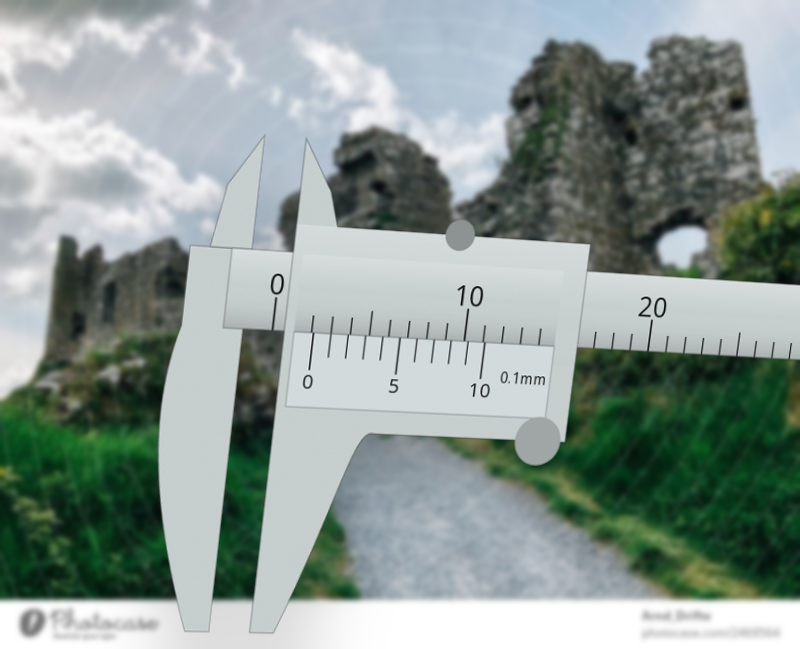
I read 2.1 mm
